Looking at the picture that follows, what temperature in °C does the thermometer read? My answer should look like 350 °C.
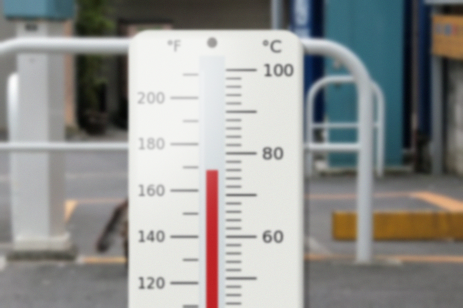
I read 76 °C
